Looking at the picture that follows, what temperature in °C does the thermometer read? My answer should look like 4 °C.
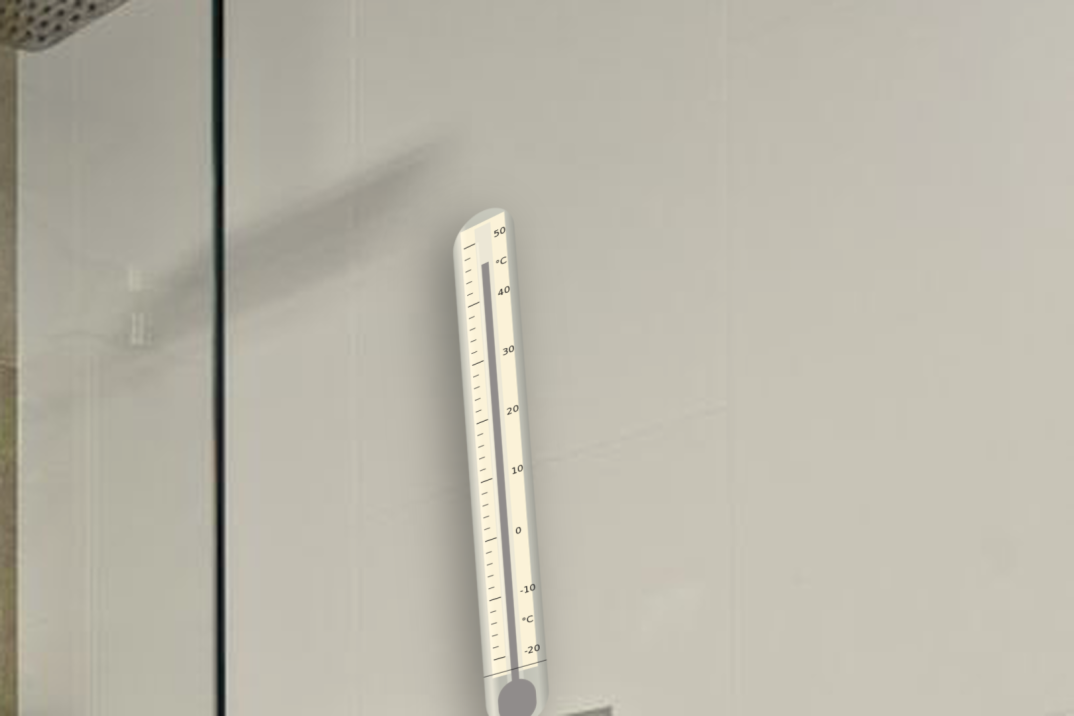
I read 46 °C
